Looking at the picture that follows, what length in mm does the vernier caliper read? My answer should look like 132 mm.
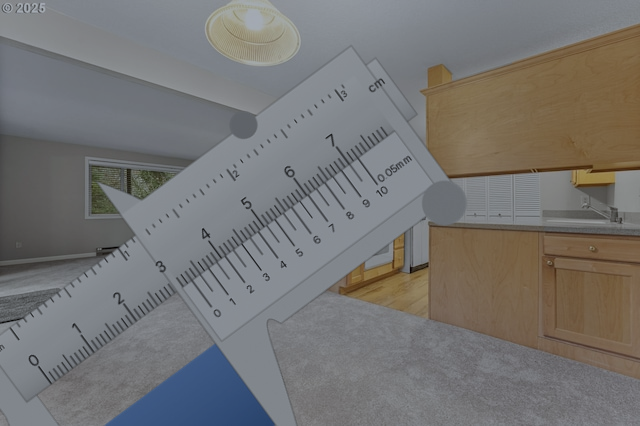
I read 33.0 mm
